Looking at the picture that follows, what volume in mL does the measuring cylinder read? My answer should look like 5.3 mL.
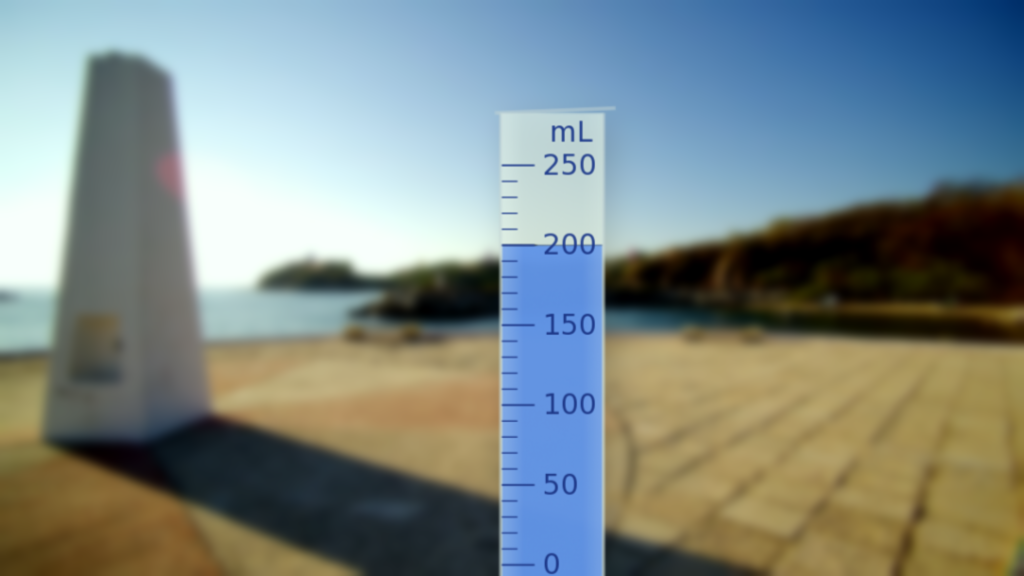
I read 200 mL
